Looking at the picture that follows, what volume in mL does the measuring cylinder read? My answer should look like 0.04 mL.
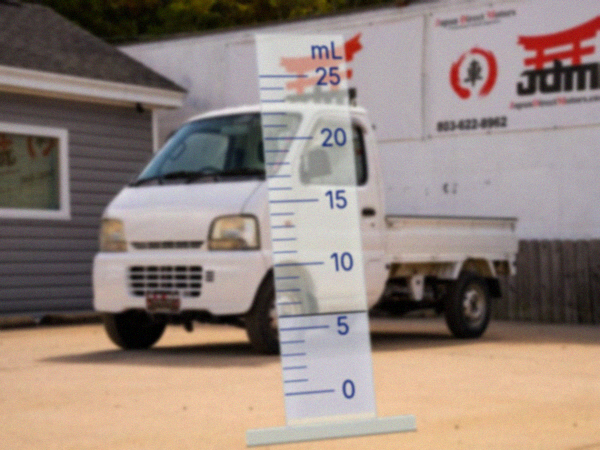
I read 6 mL
